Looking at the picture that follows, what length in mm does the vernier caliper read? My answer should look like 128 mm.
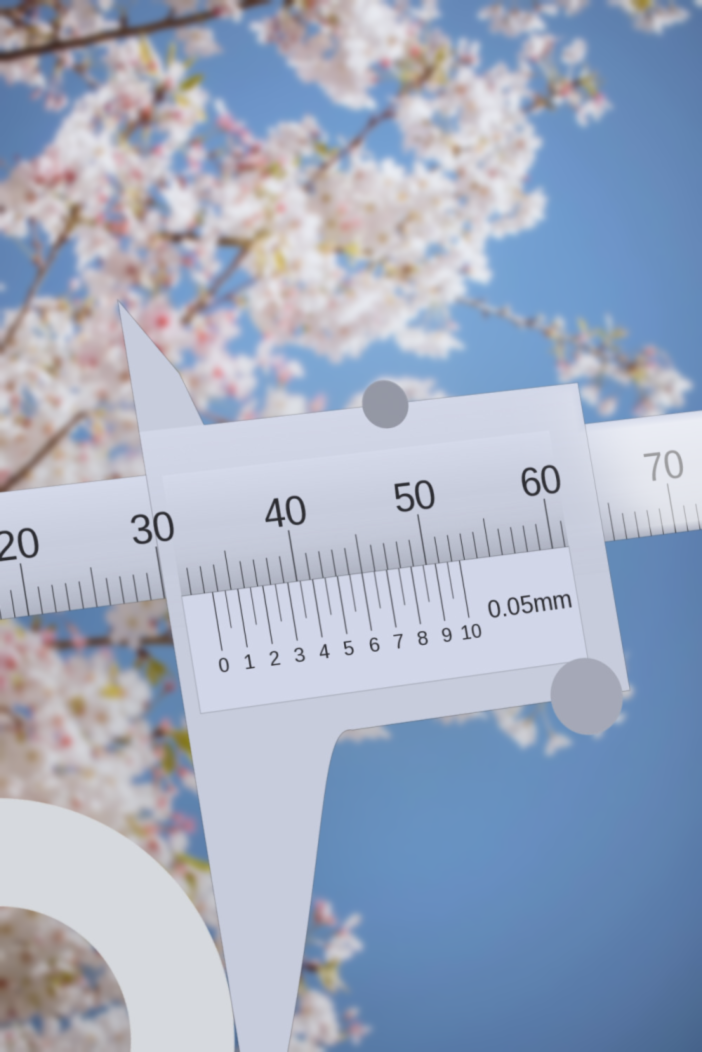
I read 33.6 mm
